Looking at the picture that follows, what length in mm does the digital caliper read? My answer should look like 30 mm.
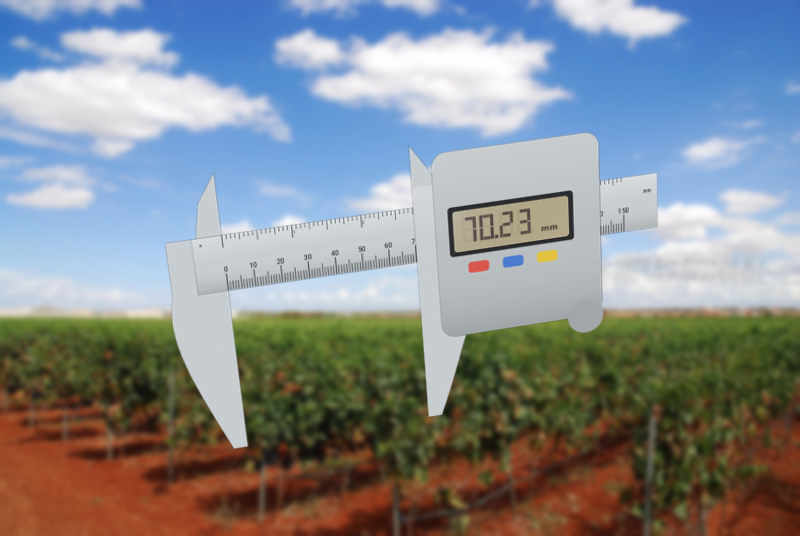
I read 70.23 mm
